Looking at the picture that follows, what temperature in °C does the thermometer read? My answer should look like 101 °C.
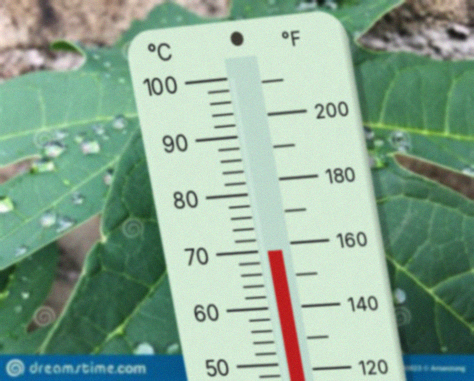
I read 70 °C
